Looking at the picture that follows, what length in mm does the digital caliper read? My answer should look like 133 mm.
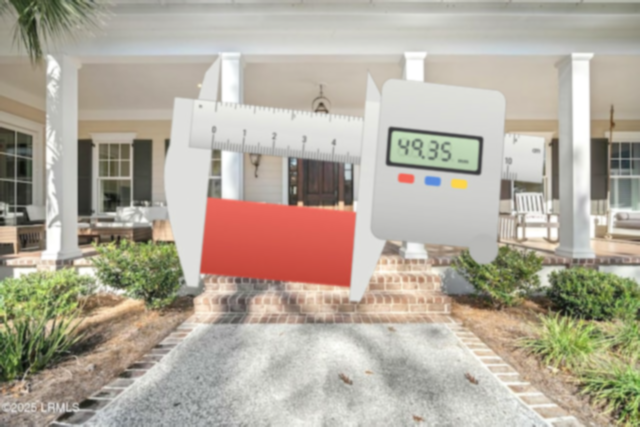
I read 49.35 mm
